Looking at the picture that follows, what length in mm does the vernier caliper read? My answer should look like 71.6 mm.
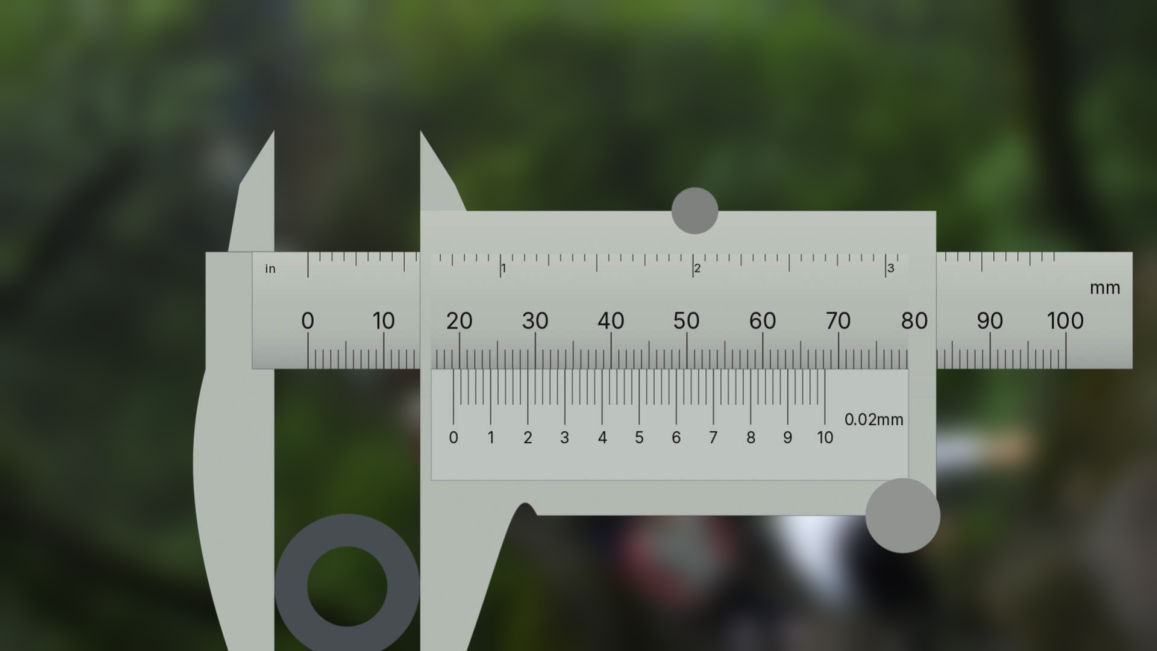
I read 19.2 mm
